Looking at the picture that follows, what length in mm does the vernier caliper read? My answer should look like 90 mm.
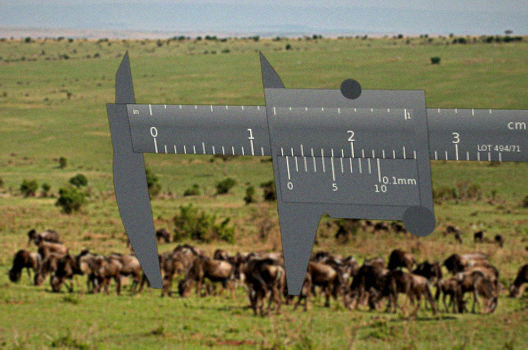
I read 13.4 mm
